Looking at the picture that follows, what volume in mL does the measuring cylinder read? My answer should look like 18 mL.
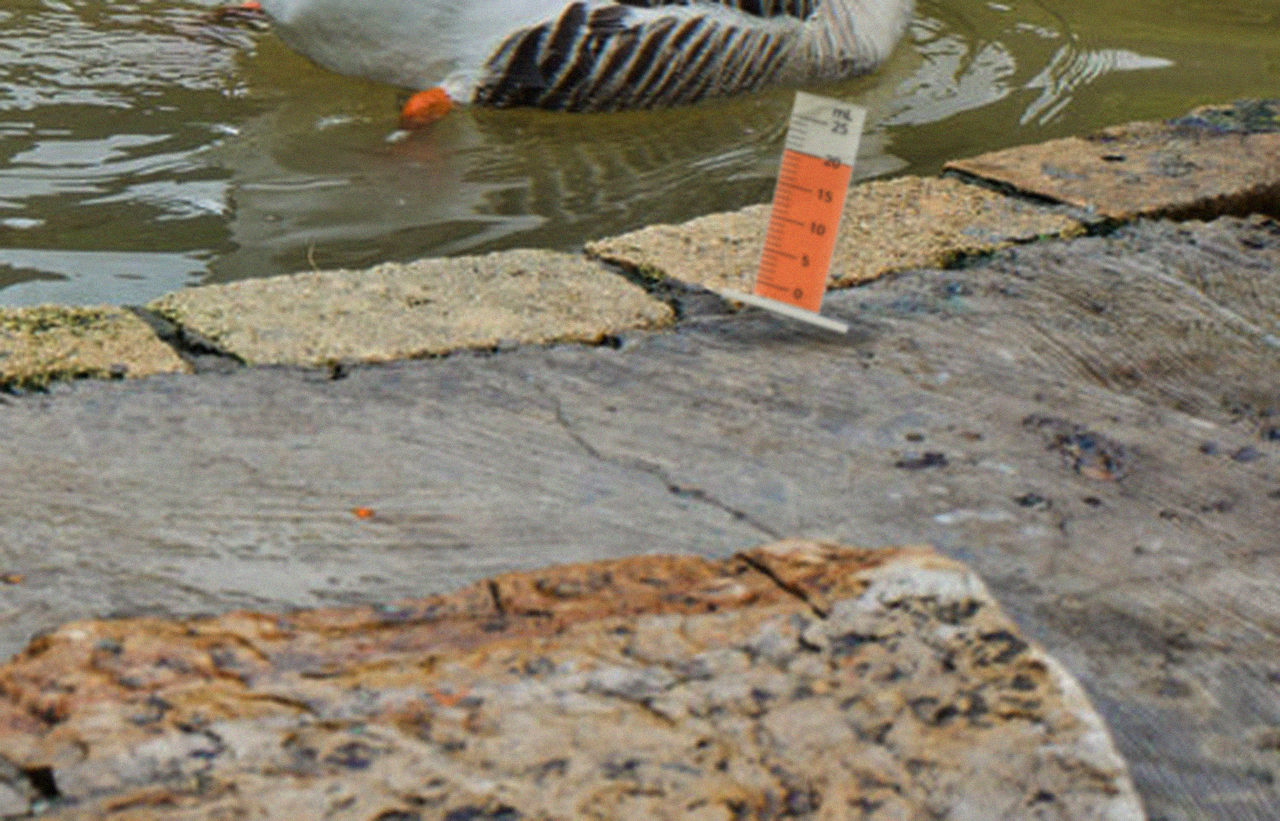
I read 20 mL
